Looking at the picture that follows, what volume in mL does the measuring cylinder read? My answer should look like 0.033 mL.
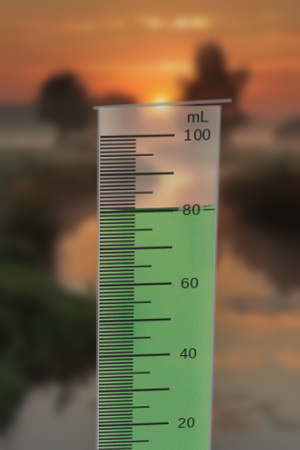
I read 80 mL
